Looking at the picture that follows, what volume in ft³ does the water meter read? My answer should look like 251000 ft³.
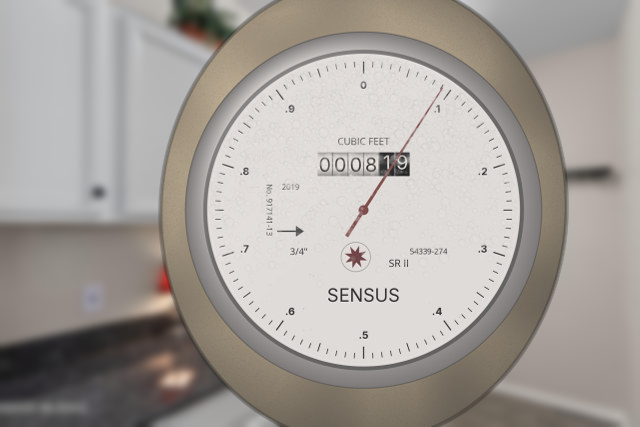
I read 819.09 ft³
